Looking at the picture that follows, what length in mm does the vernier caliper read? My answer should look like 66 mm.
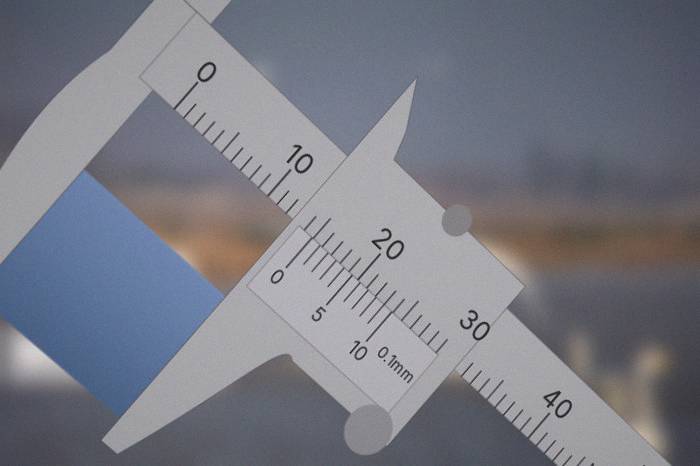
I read 14.9 mm
